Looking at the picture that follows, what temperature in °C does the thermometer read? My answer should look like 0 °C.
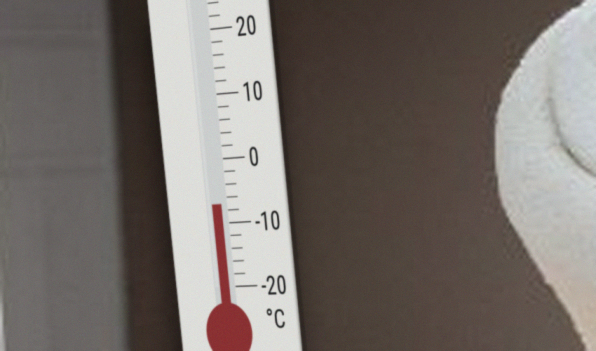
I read -7 °C
